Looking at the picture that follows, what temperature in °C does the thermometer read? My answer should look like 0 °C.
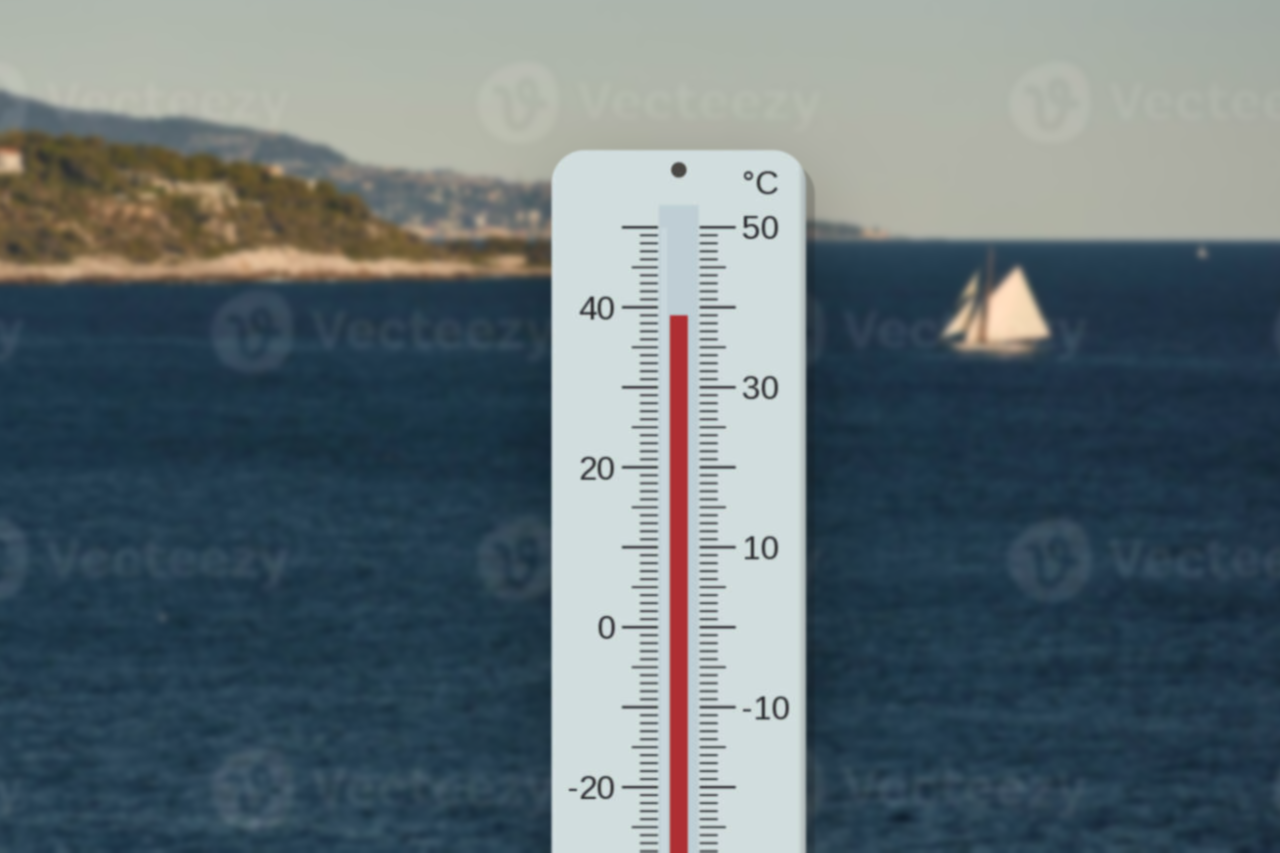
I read 39 °C
